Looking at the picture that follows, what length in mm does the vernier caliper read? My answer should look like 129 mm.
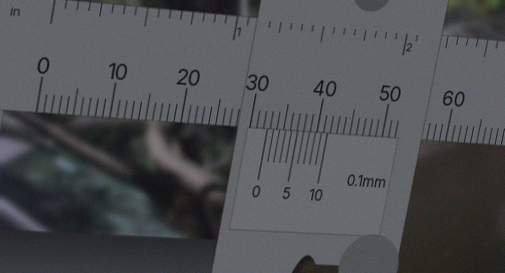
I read 32.6 mm
